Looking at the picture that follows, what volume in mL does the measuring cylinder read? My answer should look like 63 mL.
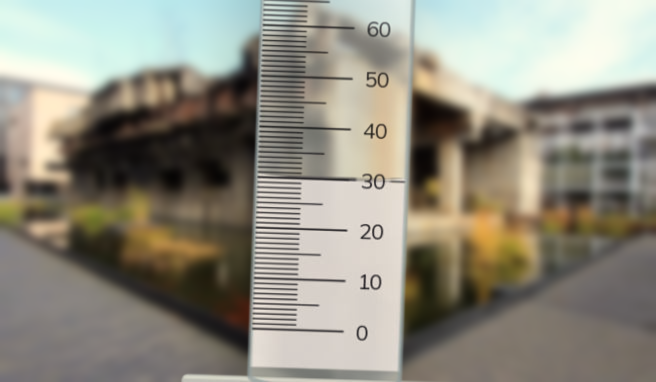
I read 30 mL
